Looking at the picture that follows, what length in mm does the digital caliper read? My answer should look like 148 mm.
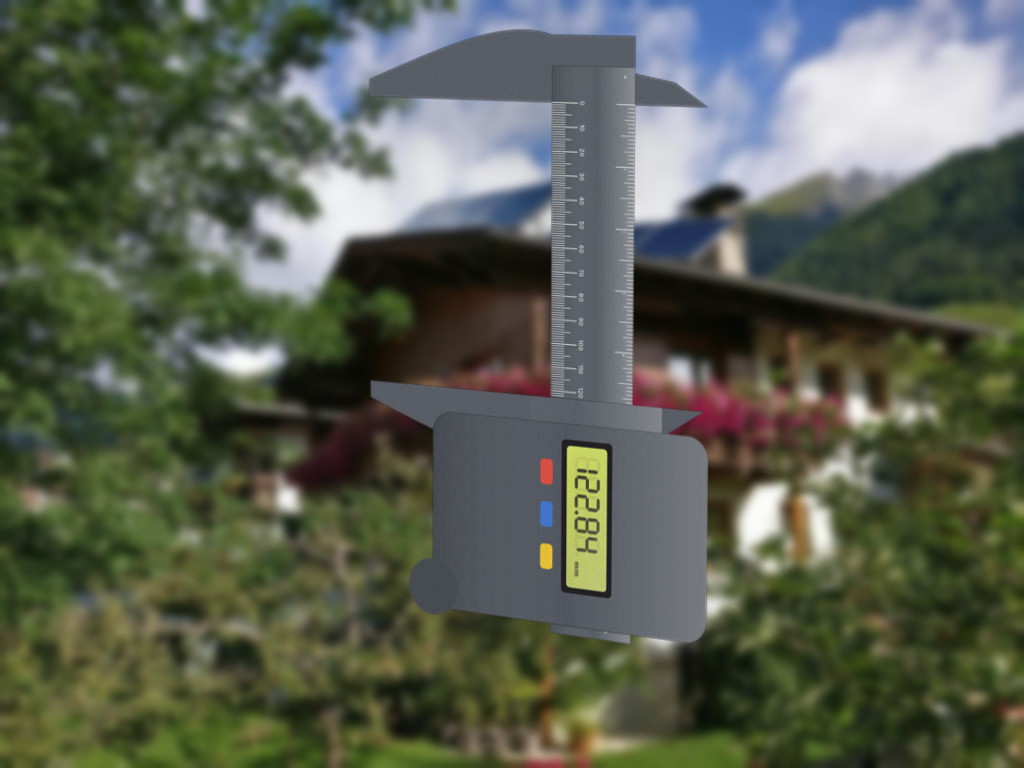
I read 122.84 mm
